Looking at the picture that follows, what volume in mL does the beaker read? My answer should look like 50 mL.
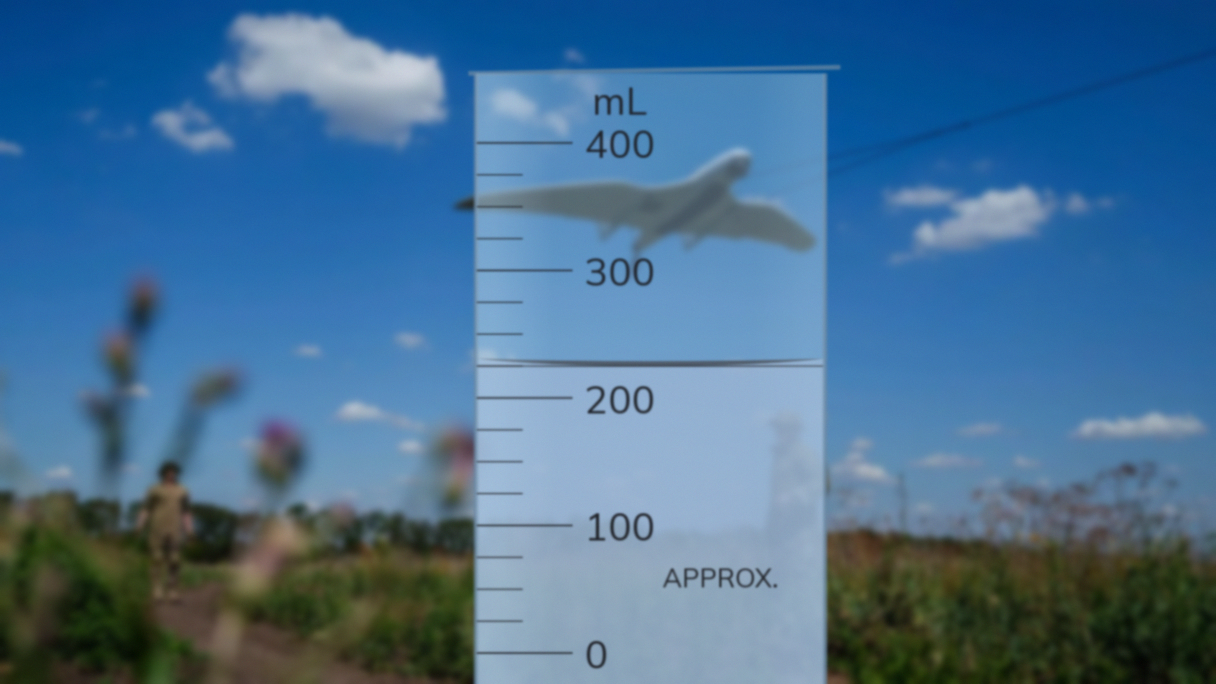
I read 225 mL
